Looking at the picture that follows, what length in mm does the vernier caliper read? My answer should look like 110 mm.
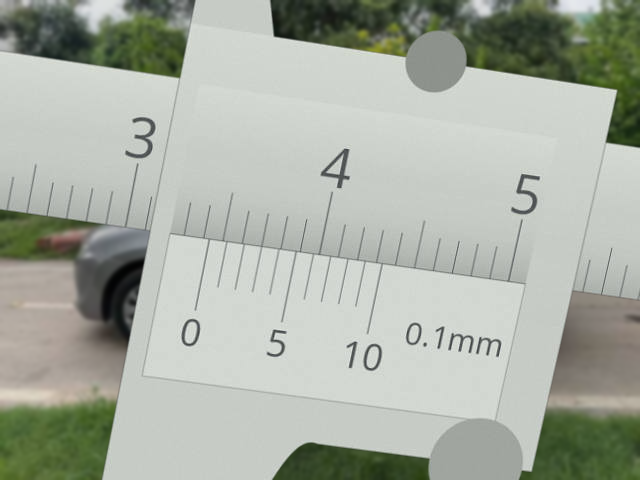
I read 34.3 mm
